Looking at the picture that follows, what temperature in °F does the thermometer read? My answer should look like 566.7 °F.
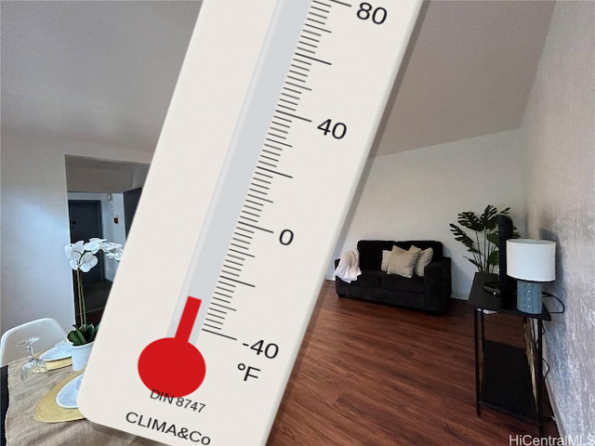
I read -30 °F
